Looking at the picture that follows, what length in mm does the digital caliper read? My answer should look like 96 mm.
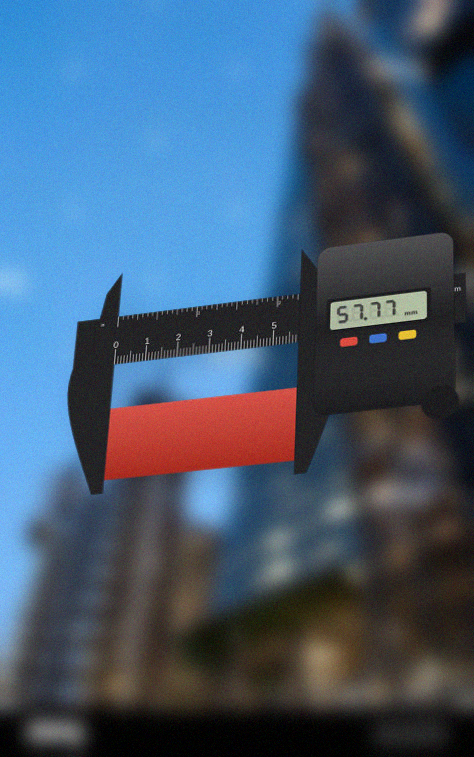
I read 57.77 mm
